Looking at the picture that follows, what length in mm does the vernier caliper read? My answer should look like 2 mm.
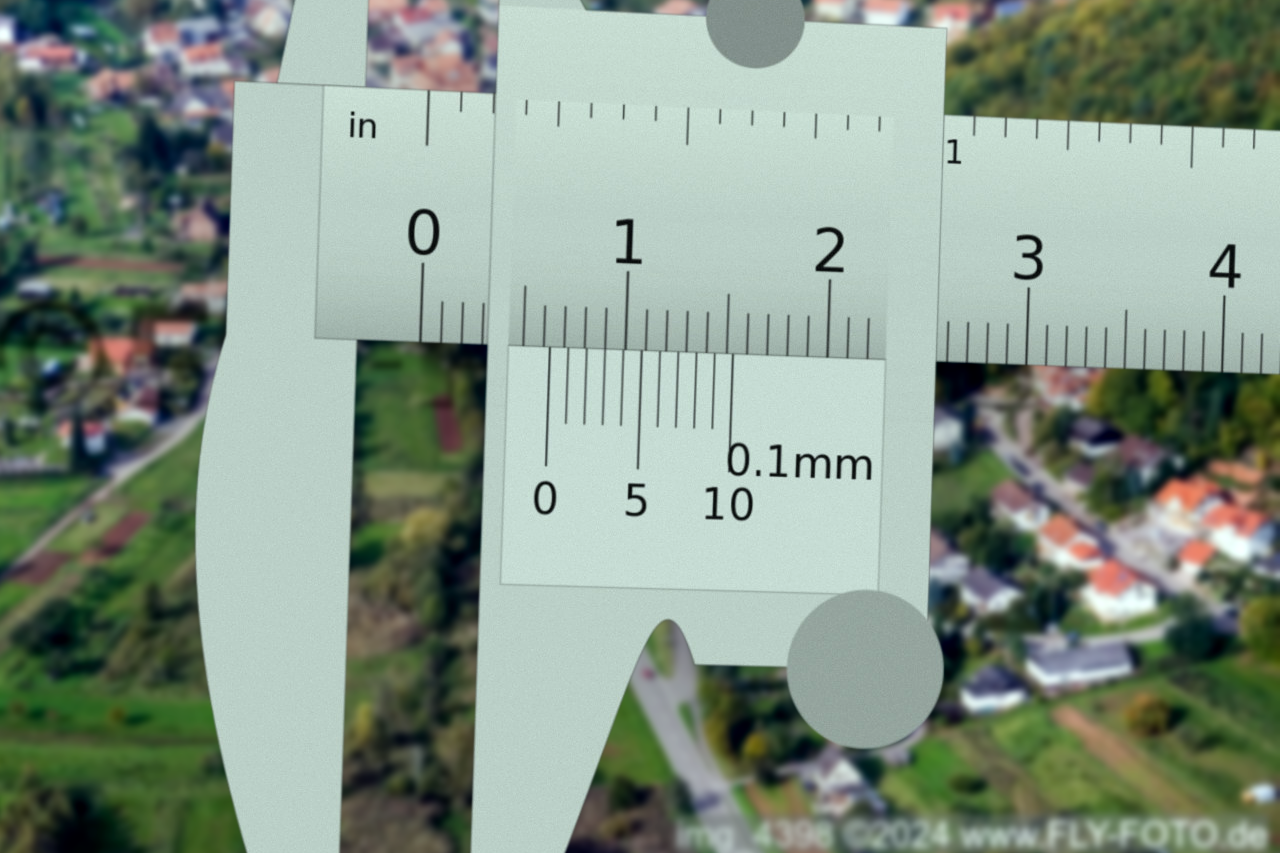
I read 6.3 mm
